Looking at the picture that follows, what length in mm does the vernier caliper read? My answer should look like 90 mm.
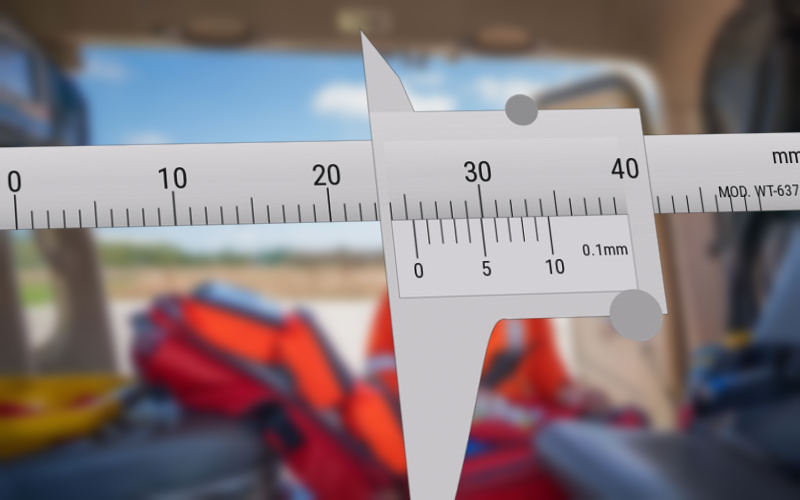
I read 25.4 mm
